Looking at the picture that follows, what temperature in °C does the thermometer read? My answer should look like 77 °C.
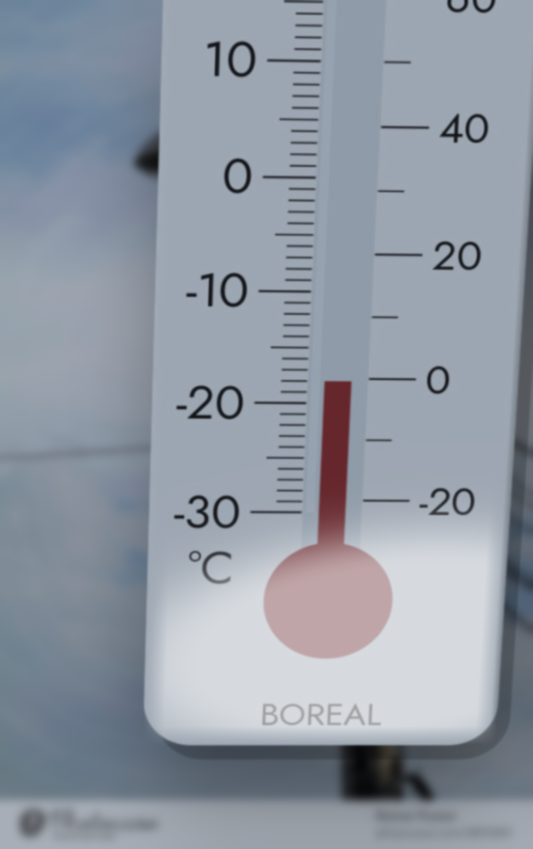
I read -18 °C
